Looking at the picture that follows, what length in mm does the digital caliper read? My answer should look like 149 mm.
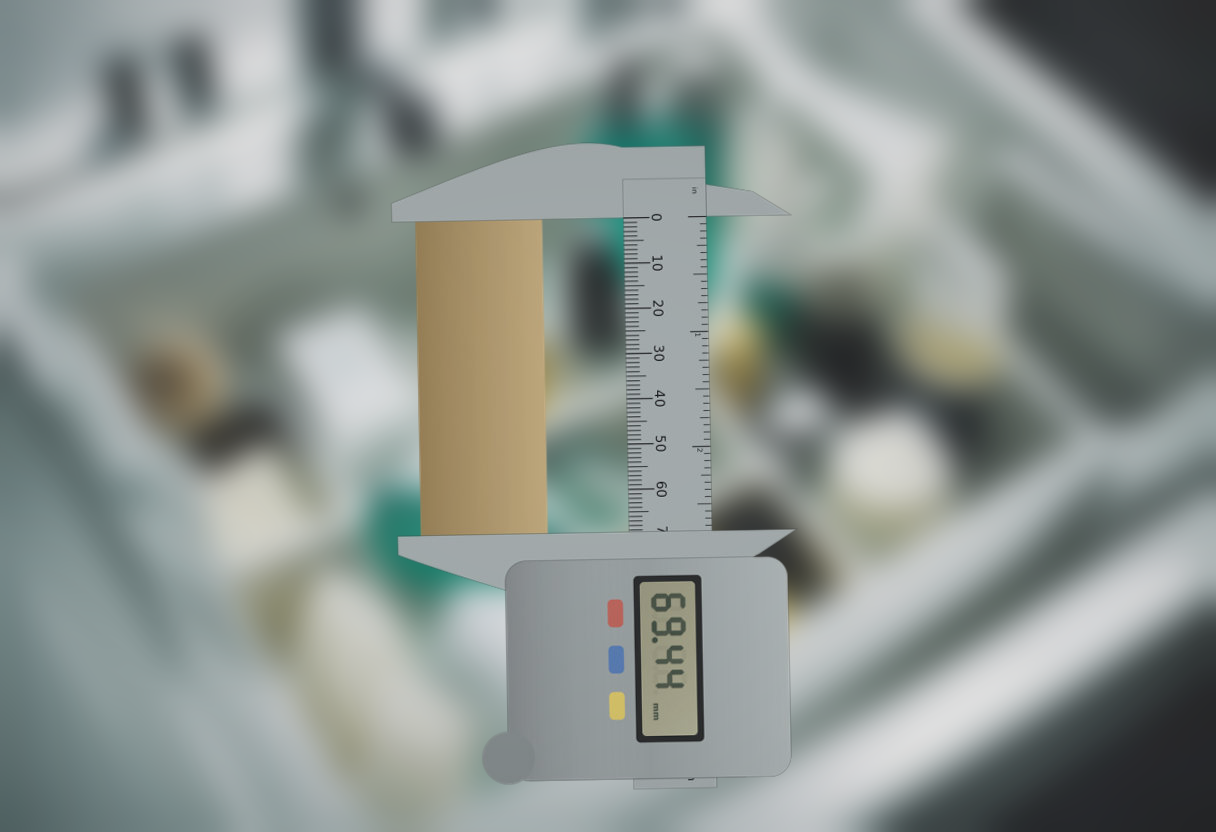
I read 69.44 mm
